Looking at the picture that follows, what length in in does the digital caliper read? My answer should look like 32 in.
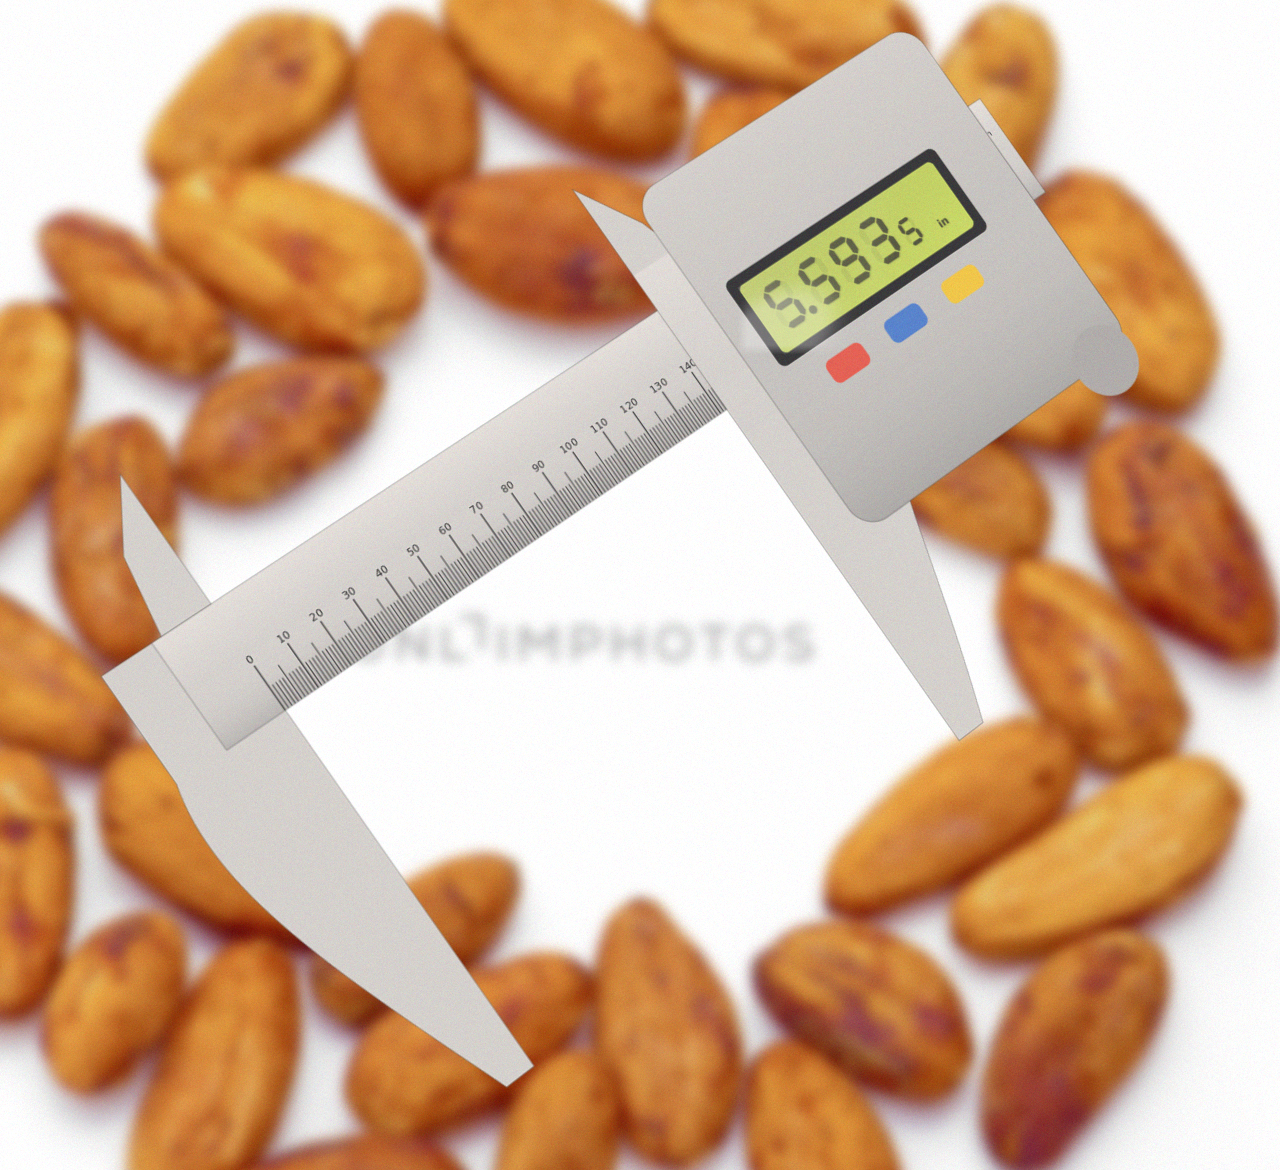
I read 5.5935 in
